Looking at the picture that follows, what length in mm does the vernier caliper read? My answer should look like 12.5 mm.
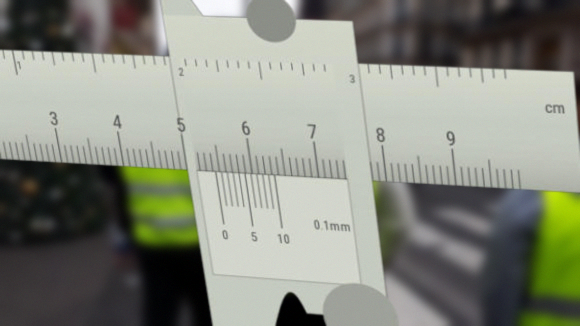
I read 54.4 mm
